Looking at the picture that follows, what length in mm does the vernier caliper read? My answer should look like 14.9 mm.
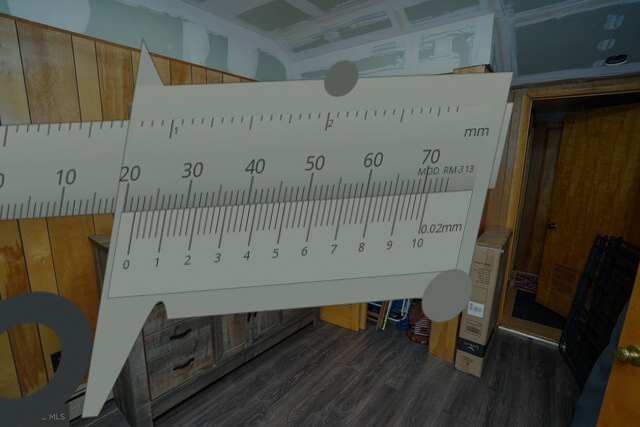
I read 21.8 mm
